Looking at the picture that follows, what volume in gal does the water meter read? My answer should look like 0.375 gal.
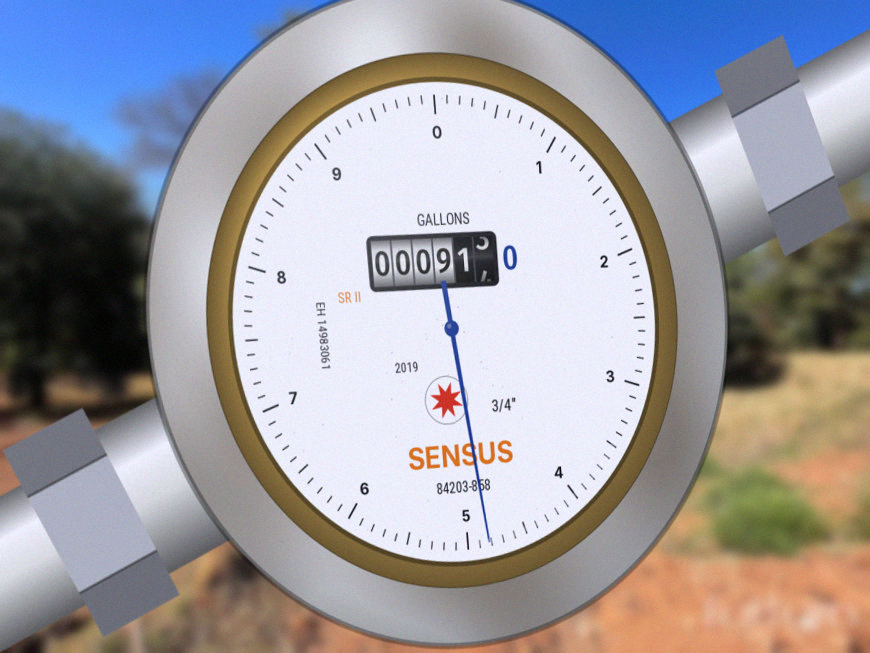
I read 9134.8 gal
